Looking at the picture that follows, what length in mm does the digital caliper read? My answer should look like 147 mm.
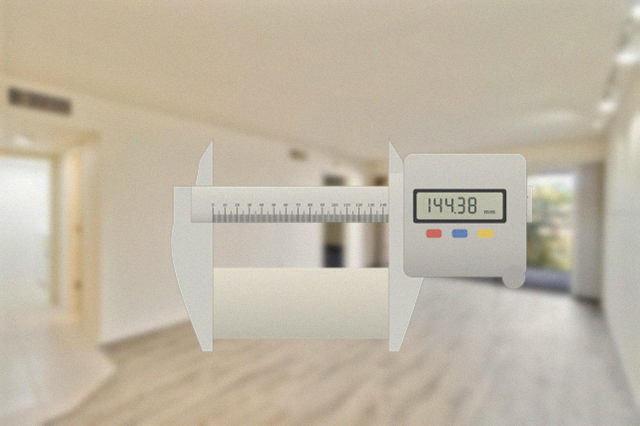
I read 144.38 mm
